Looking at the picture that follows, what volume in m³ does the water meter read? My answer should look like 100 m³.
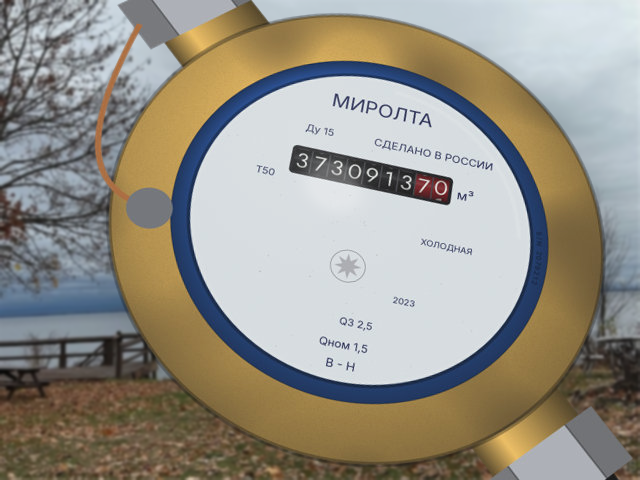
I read 3730913.70 m³
